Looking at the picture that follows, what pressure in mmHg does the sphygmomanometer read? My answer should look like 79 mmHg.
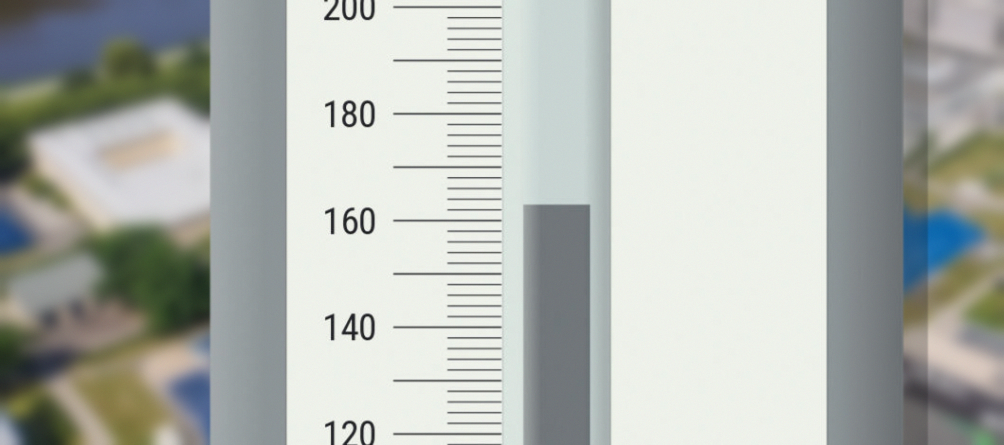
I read 163 mmHg
